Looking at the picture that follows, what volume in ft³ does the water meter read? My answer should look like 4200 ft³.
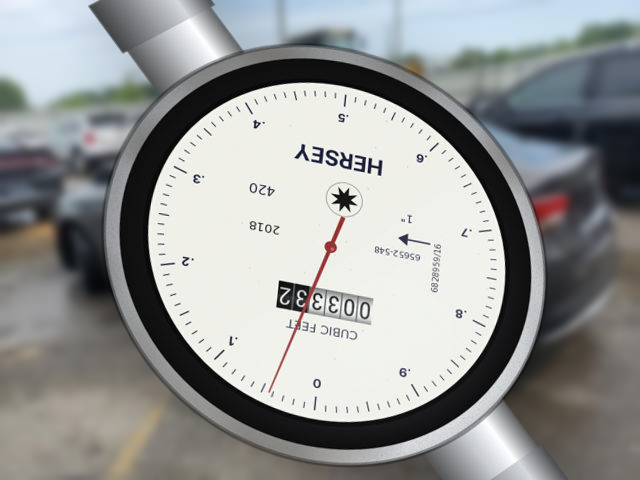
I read 3332.04 ft³
